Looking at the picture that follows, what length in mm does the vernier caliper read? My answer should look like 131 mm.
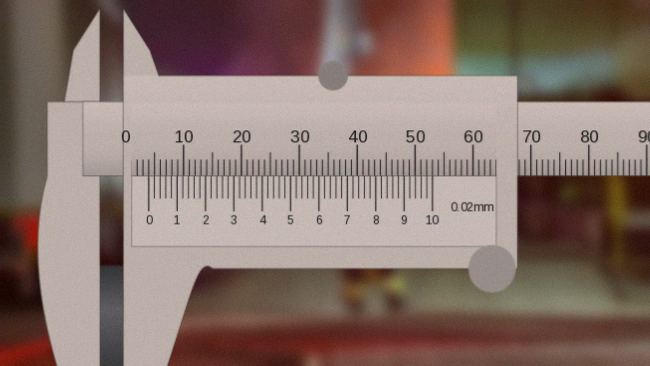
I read 4.0 mm
